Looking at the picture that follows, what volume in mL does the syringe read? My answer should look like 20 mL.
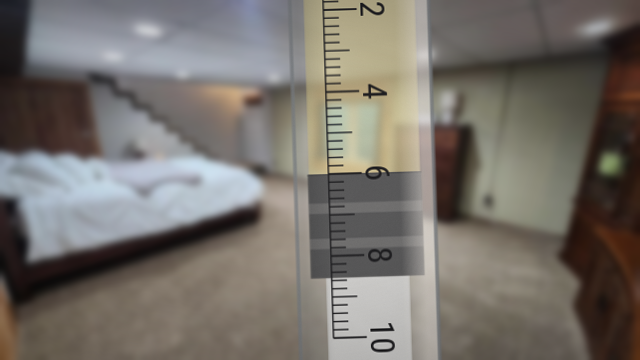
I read 6 mL
